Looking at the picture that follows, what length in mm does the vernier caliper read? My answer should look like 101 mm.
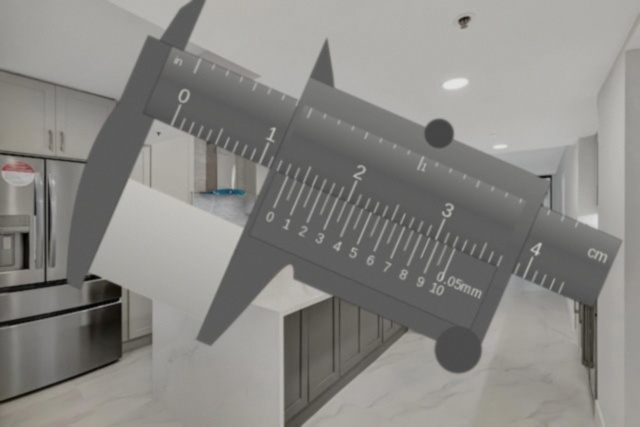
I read 13.2 mm
